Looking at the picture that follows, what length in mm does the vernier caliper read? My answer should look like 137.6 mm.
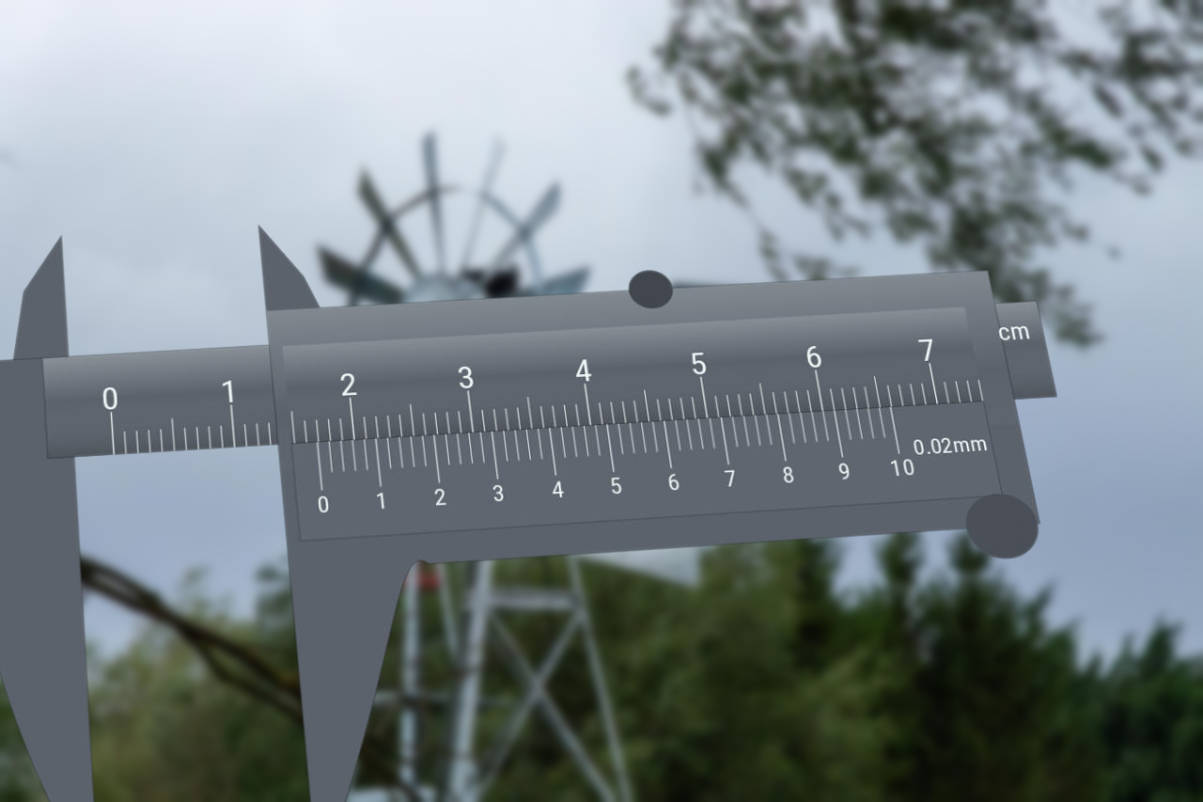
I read 16.9 mm
